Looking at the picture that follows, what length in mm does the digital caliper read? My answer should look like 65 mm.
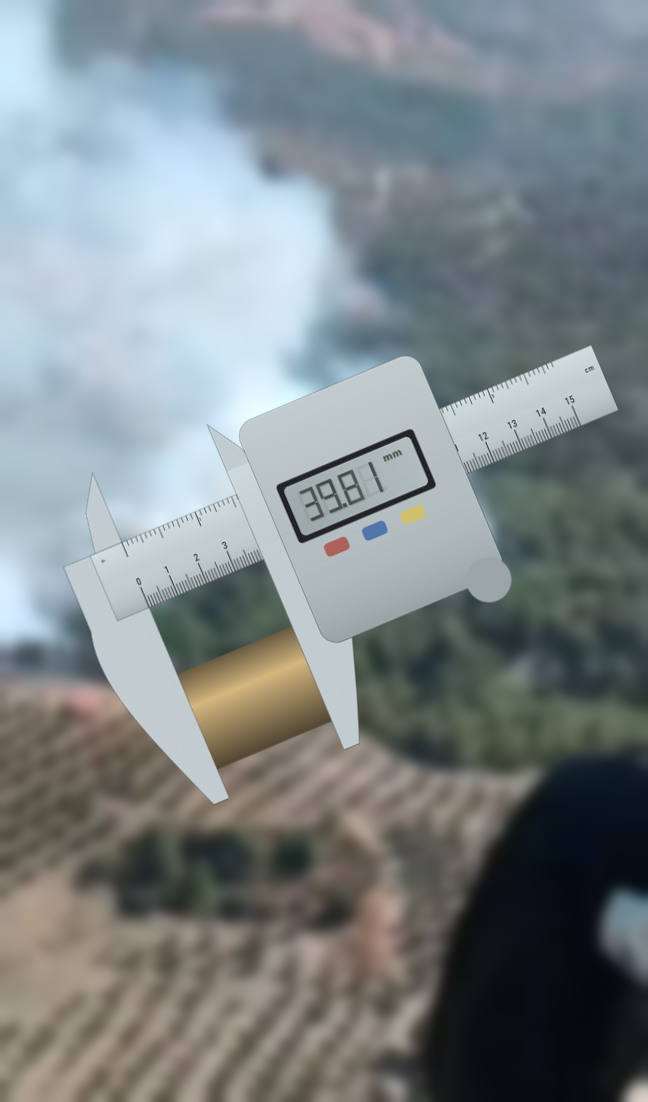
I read 39.81 mm
